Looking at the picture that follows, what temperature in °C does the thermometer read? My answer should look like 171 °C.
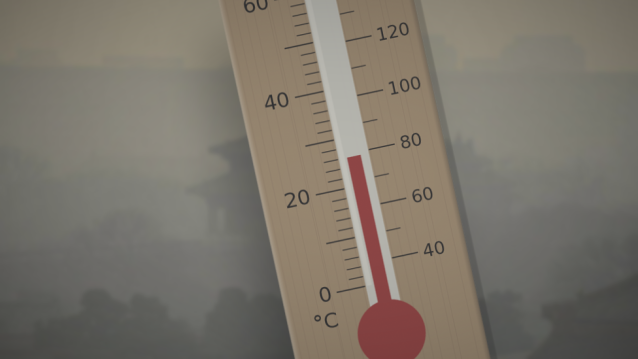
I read 26 °C
